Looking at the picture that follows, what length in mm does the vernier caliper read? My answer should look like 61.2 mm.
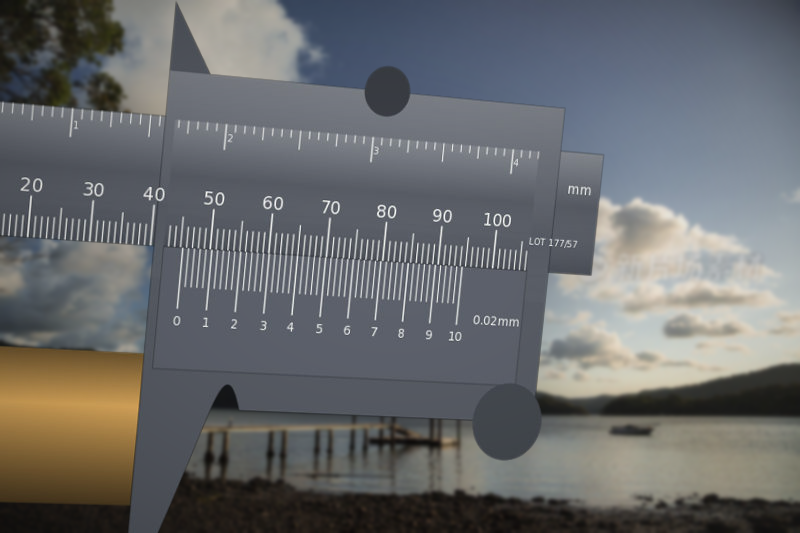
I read 45.4 mm
